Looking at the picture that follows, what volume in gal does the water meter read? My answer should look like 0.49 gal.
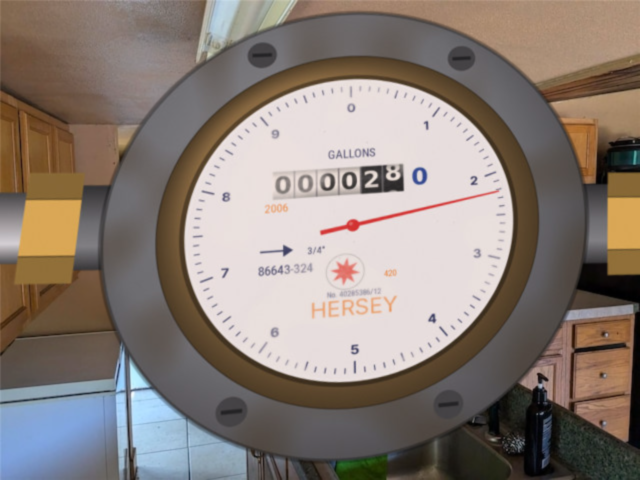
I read 282.2 gal
